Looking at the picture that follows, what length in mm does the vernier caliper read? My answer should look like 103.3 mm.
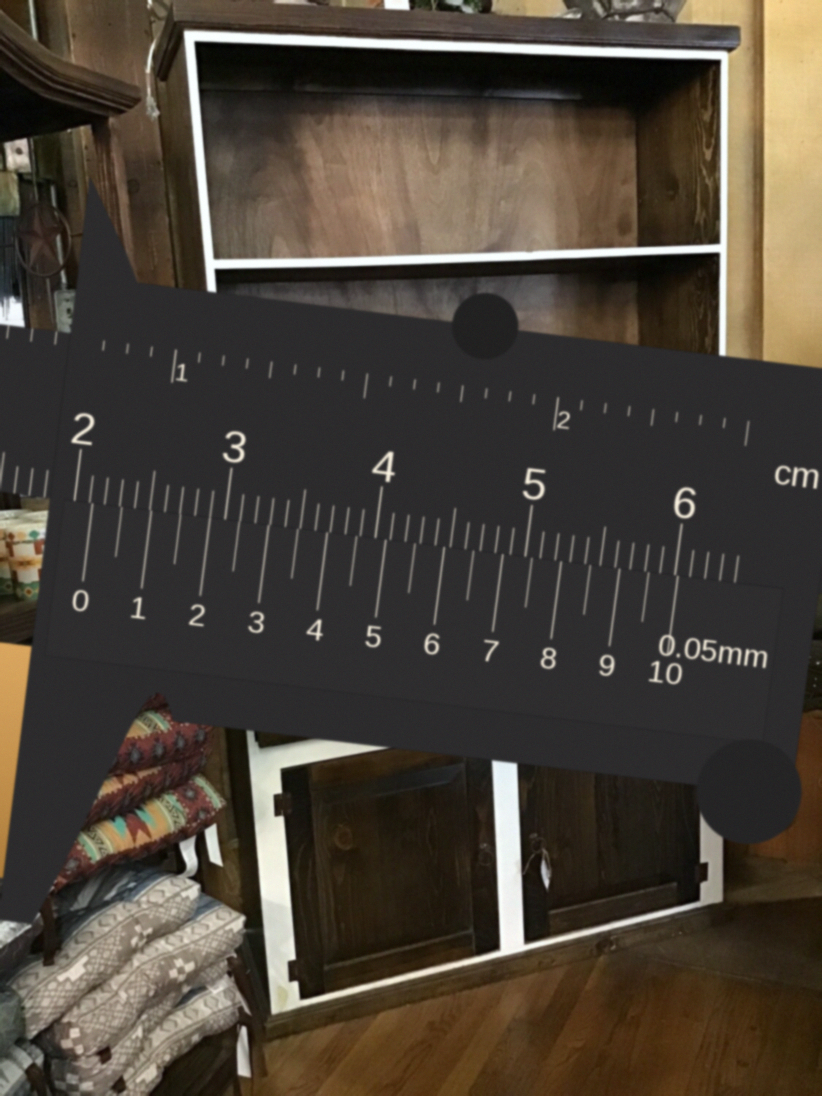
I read 21.2 mm
